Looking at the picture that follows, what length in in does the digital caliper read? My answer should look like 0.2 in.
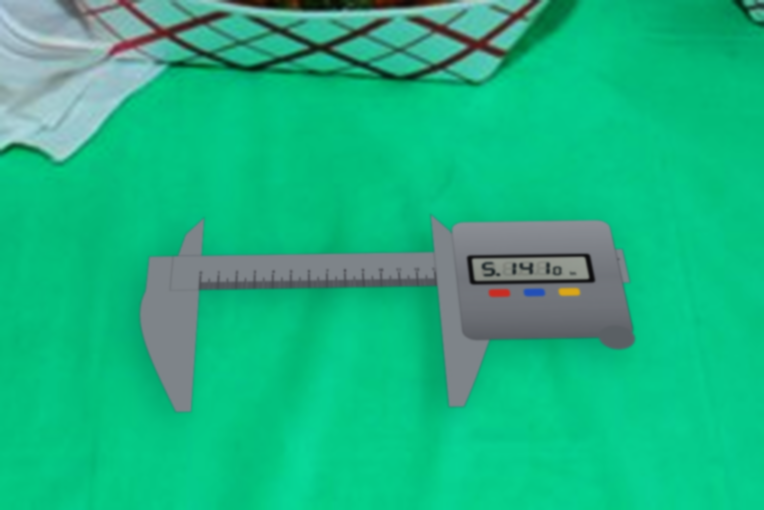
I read 5.1410 in
